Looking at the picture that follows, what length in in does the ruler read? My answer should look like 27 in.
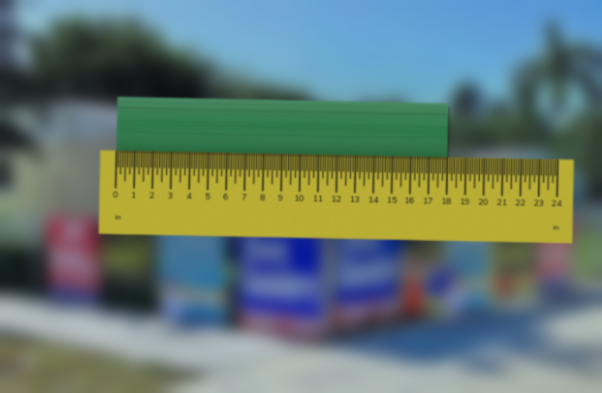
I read 18 in
